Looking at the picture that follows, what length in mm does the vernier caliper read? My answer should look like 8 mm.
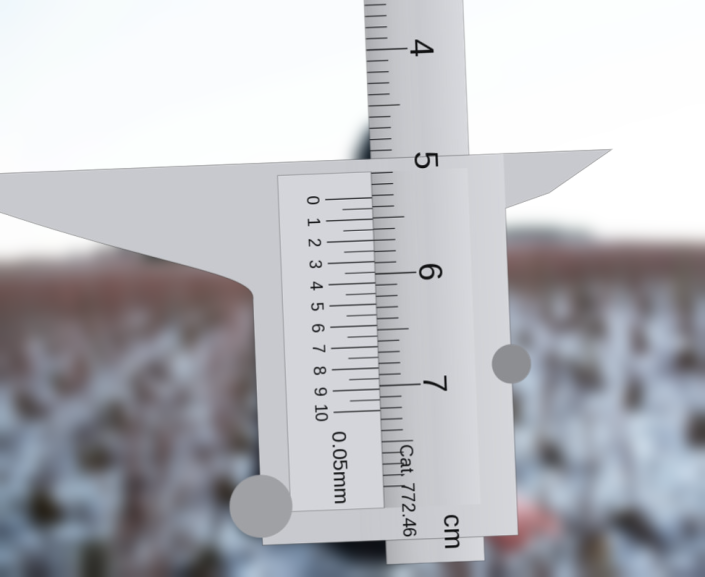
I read 53.2 mm
